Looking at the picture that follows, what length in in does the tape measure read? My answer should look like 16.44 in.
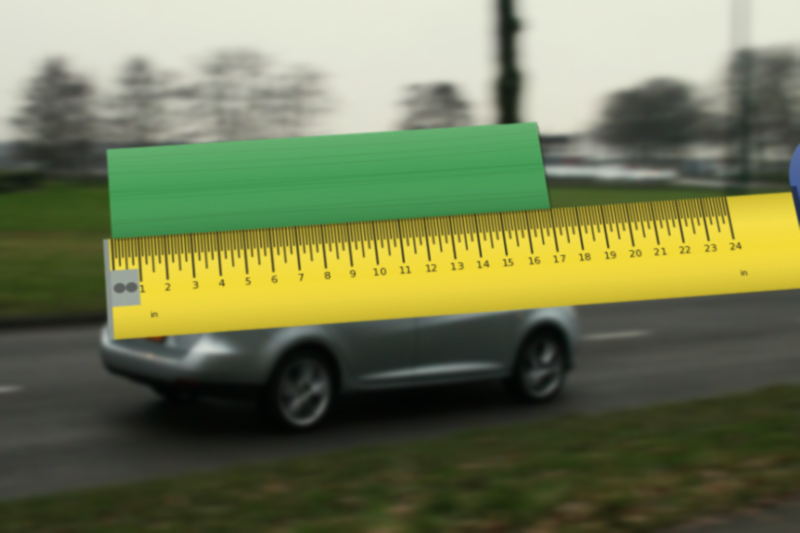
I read 17 in
